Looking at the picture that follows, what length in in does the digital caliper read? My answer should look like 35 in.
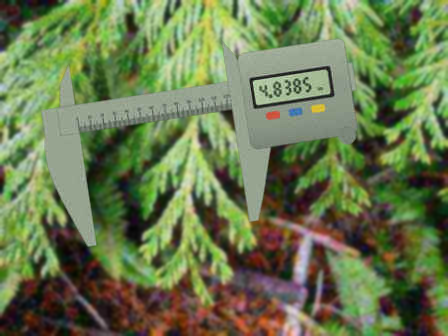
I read 4.8385 in
